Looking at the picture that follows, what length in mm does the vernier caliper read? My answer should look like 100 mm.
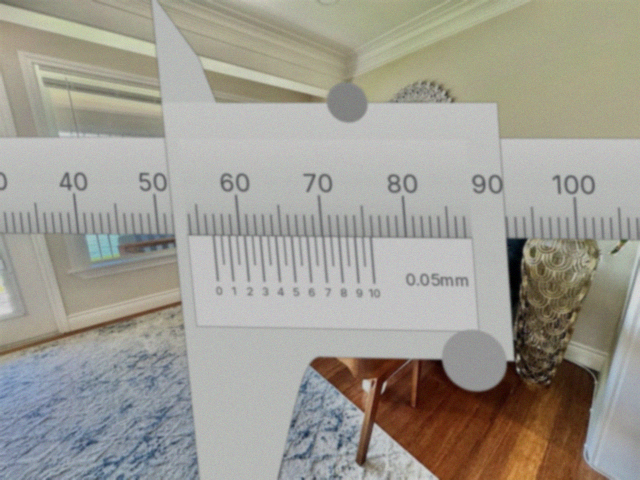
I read 56.8 mm
